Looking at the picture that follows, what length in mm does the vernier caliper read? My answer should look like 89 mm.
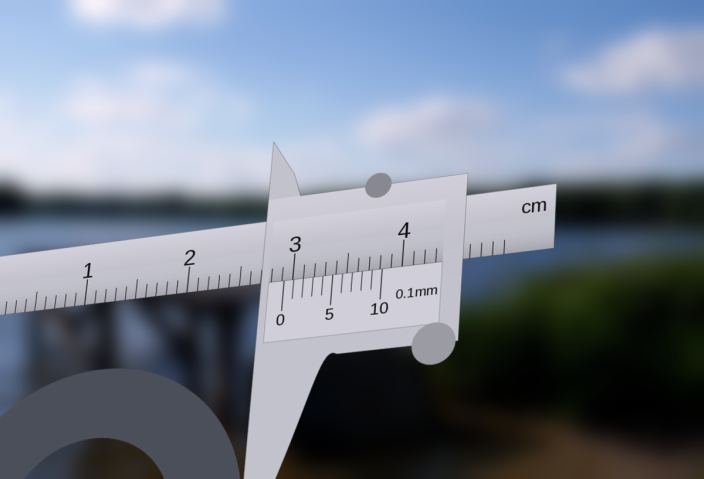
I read 29.2 mm
